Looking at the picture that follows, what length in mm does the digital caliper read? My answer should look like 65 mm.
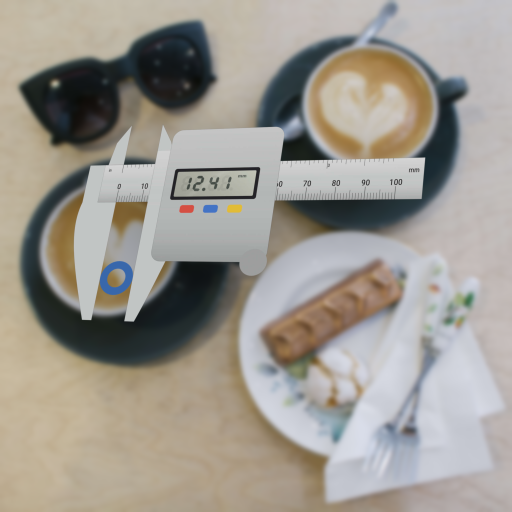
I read 12.41 mm
